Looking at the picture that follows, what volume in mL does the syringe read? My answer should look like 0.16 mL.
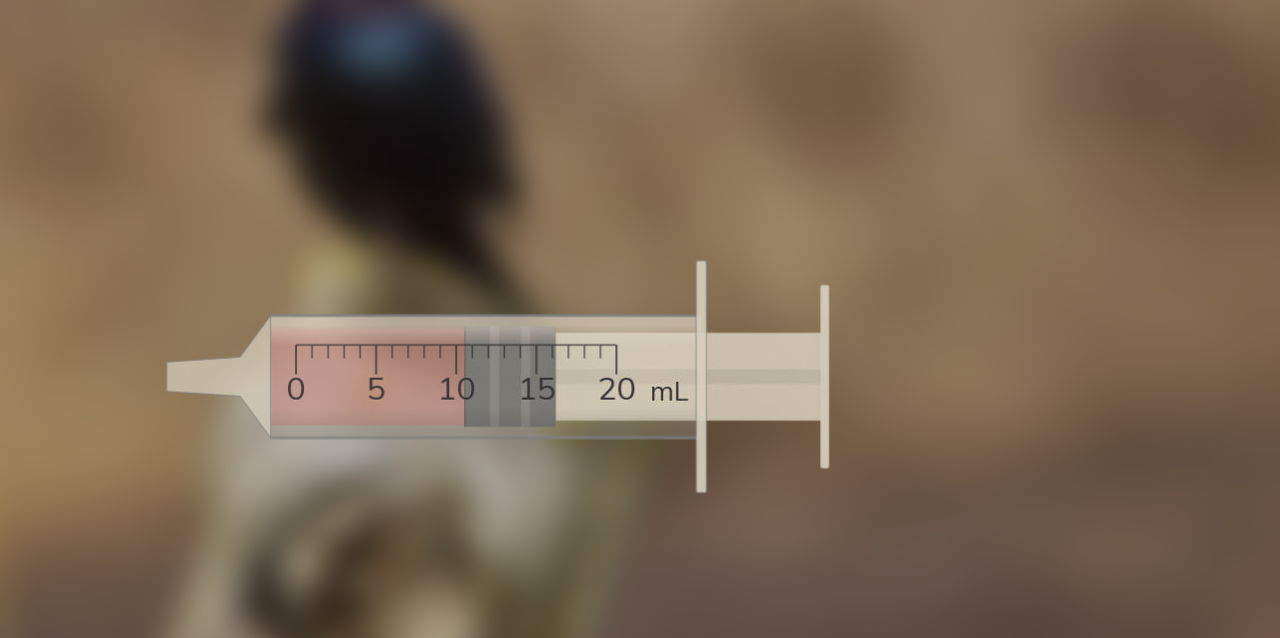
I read 10.5 mL
